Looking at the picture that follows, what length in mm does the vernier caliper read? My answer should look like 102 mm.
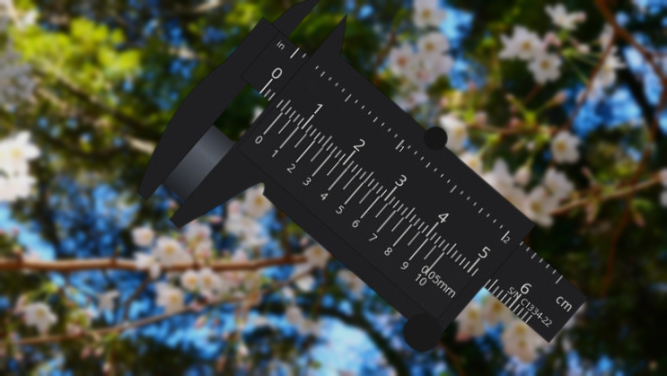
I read 5.4 mm
